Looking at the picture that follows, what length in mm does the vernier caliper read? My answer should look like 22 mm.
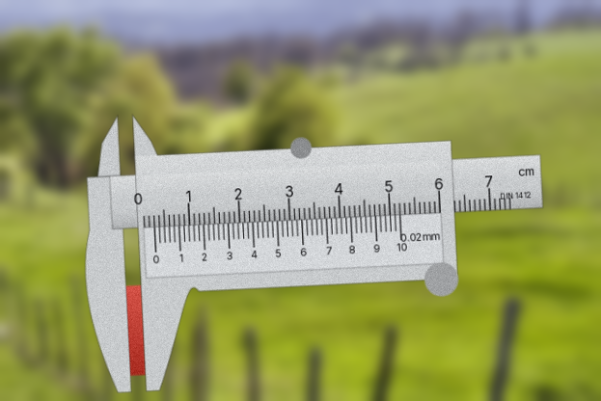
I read 3.0 mm
